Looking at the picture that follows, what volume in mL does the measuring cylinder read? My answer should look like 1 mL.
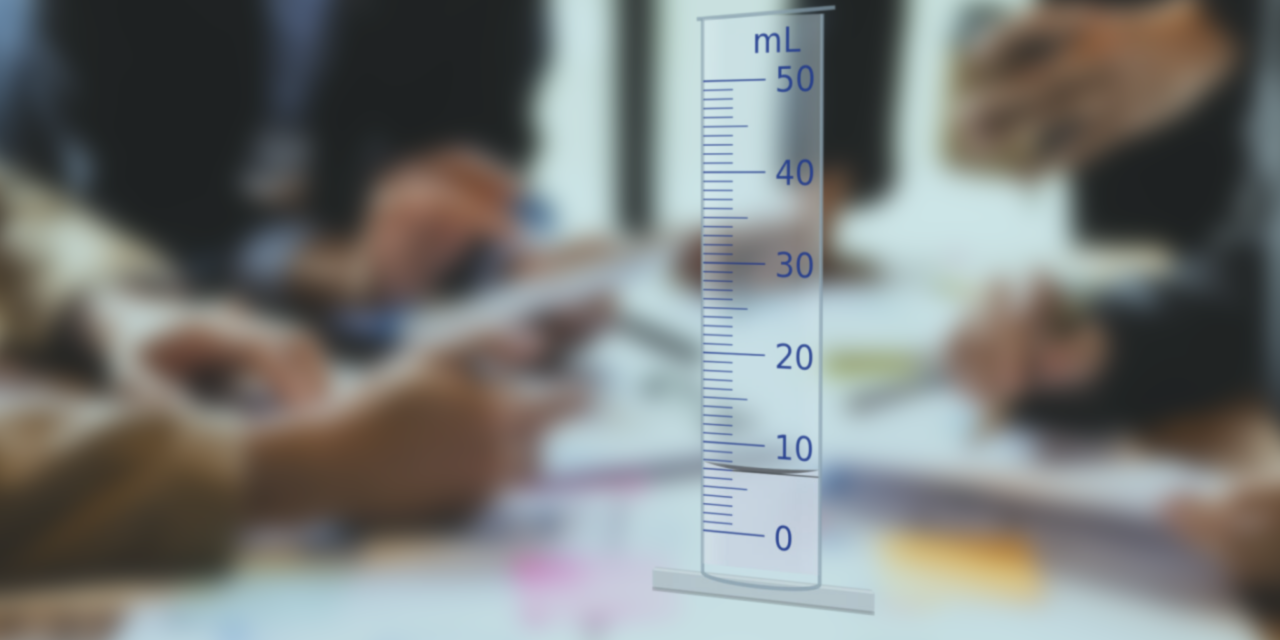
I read 7 mL
